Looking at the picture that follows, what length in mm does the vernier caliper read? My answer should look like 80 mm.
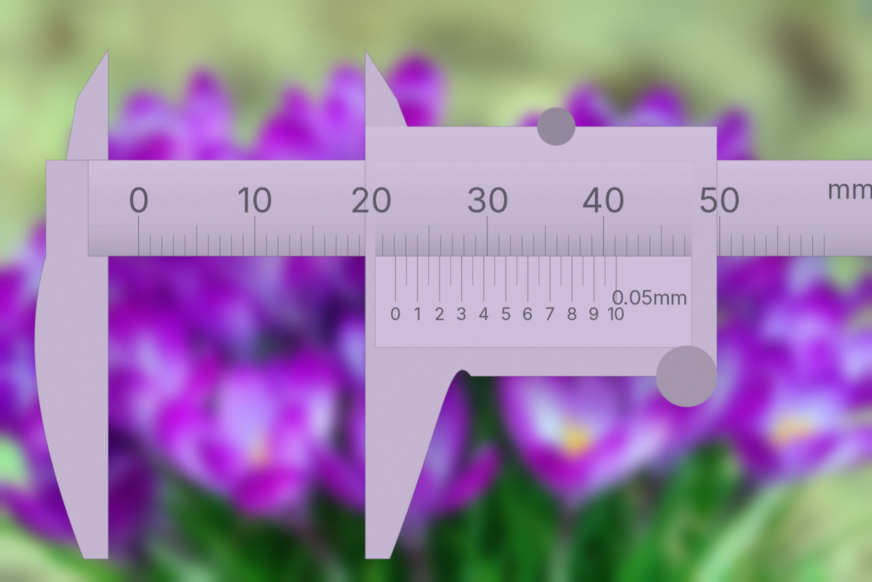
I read 22.1 mm
